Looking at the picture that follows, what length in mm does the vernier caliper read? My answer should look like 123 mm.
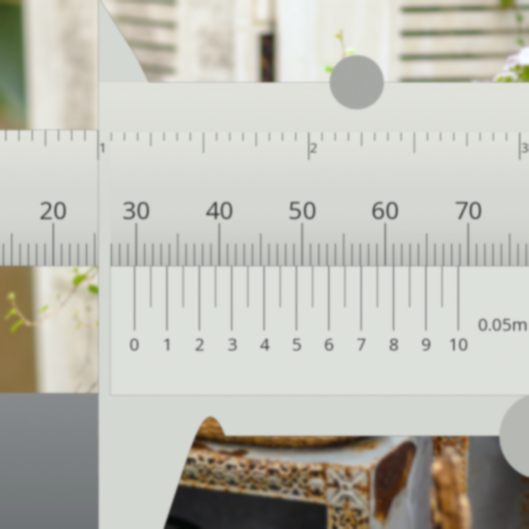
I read 29.8 mm
